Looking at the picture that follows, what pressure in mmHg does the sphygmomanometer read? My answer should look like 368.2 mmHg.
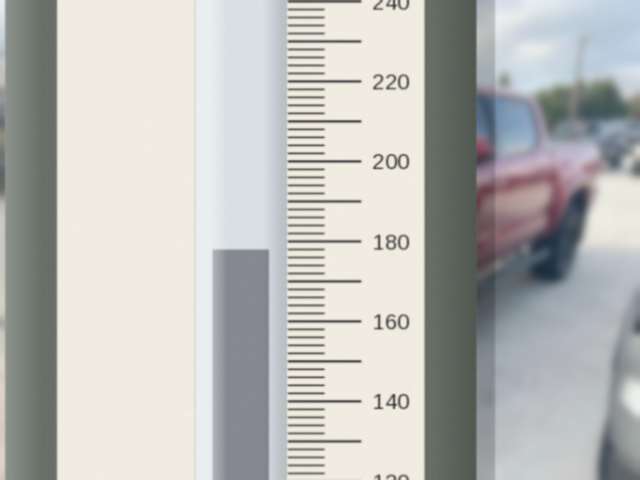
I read 178 mmHg
